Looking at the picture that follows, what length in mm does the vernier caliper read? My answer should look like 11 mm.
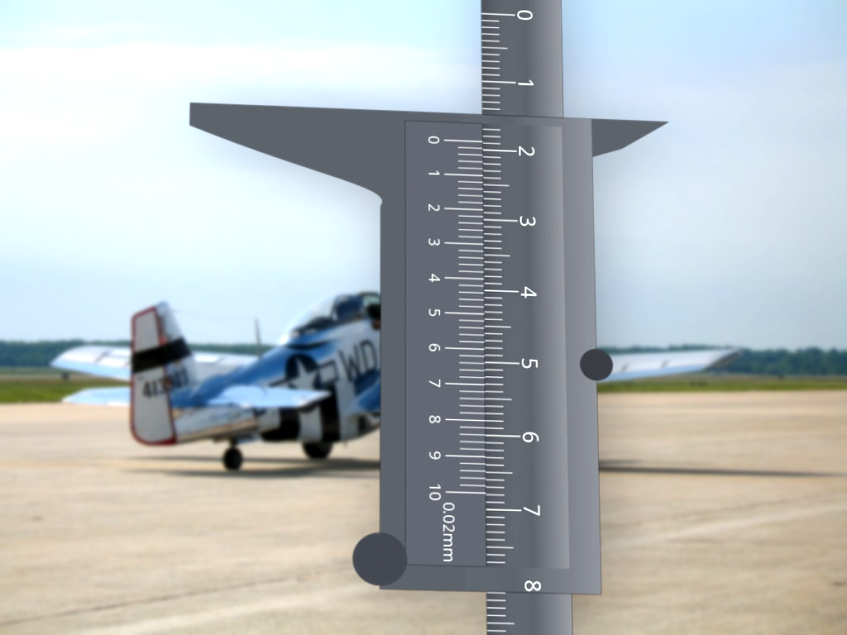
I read 18.8 mm
